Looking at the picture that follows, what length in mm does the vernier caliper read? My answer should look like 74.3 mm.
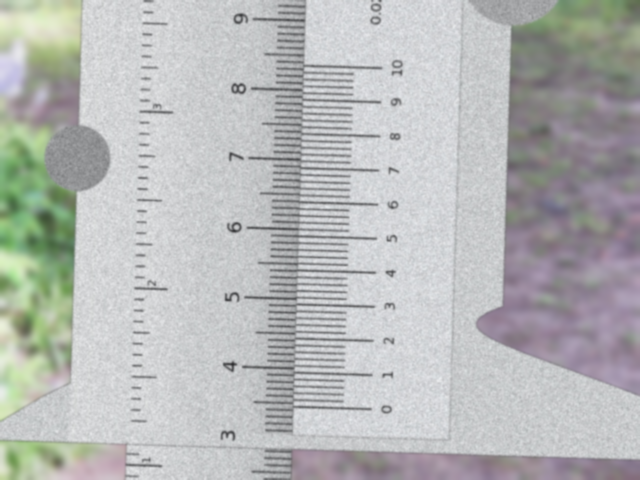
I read 34.5 mm
